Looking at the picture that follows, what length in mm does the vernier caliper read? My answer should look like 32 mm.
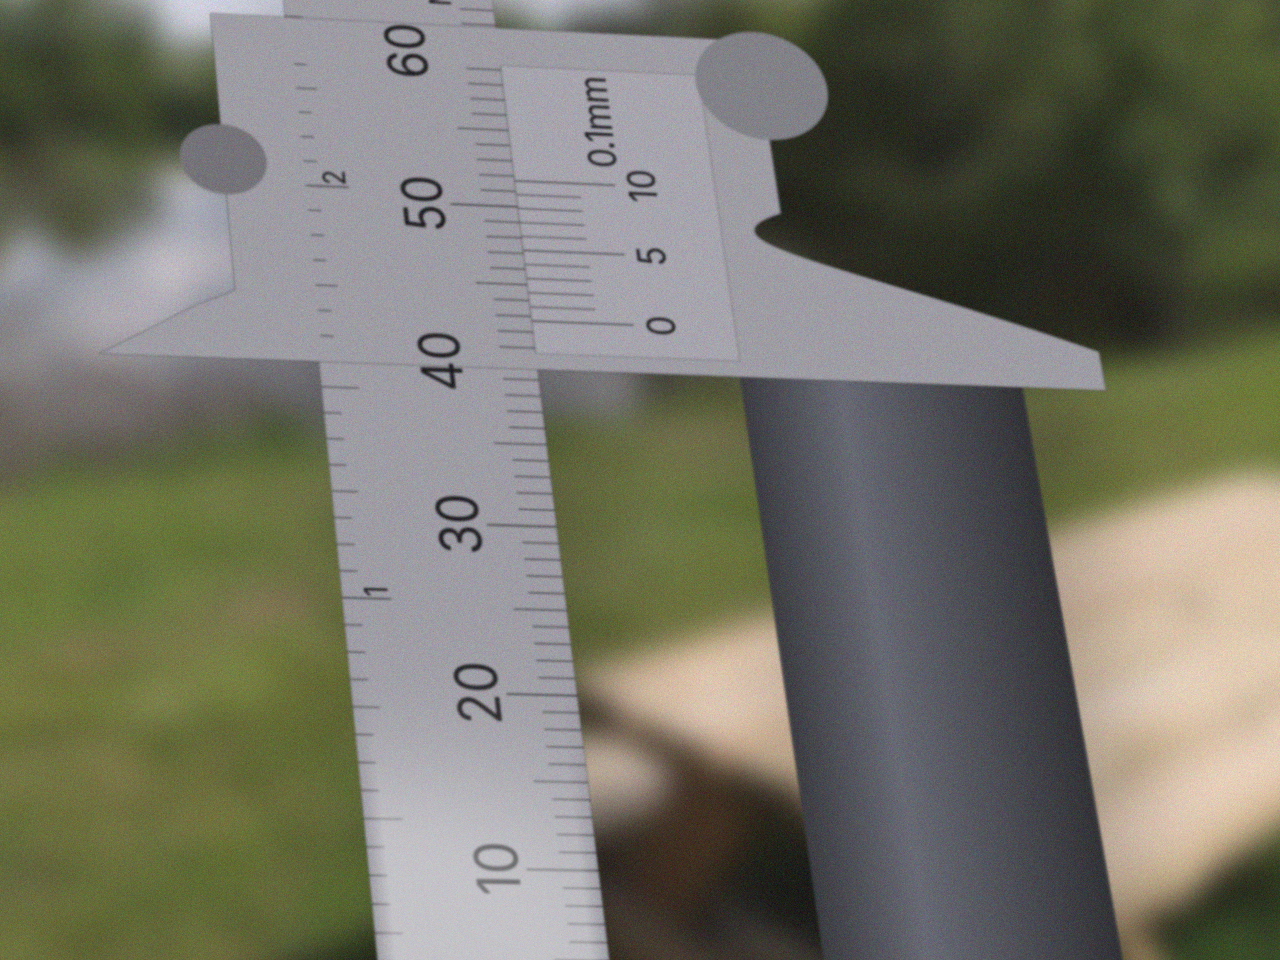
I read 42.7 mm
